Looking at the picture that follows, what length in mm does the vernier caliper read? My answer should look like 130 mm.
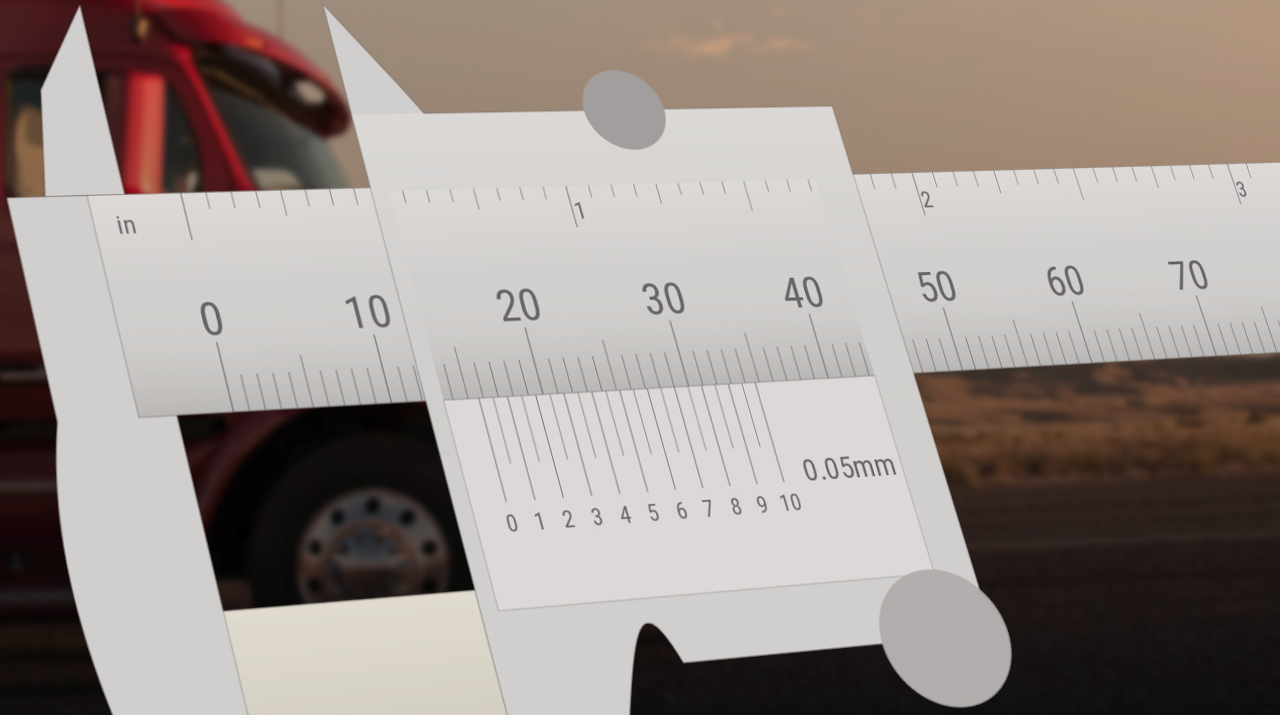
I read 15.7 mm
